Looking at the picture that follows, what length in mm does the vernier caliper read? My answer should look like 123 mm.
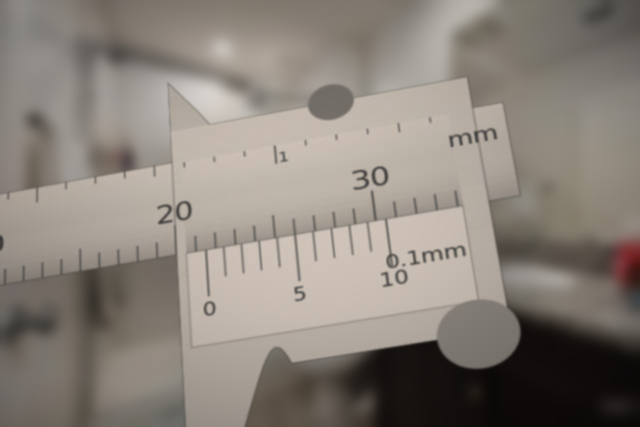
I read 21.5 mm
